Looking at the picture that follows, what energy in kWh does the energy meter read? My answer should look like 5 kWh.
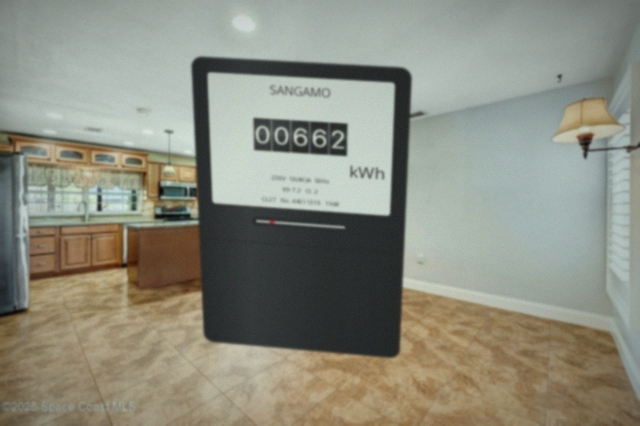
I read 662 kWh
